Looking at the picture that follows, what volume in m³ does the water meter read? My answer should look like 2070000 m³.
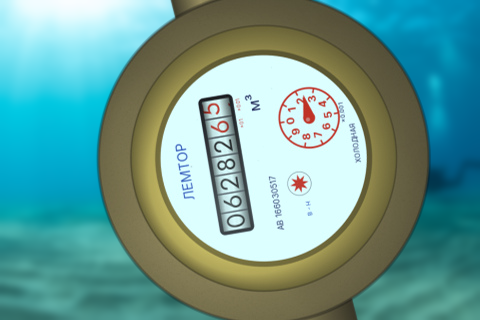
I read 6282.652 m³
